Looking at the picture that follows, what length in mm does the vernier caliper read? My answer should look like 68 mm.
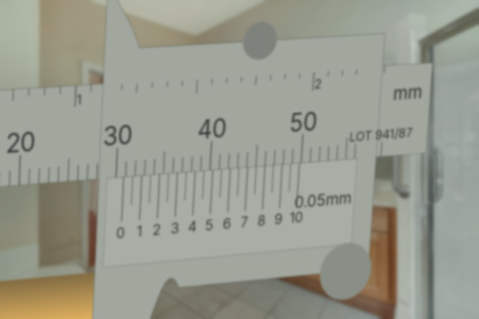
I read 30.8 mm
